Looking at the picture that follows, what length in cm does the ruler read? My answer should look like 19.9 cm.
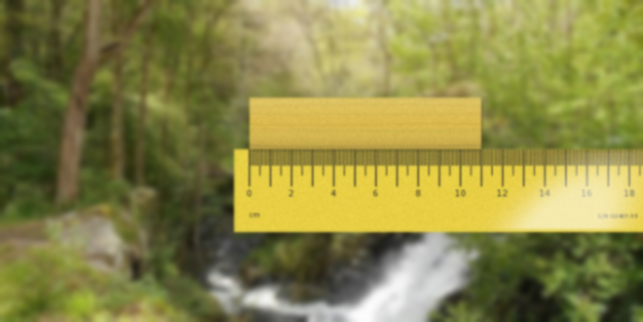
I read 11 cm
